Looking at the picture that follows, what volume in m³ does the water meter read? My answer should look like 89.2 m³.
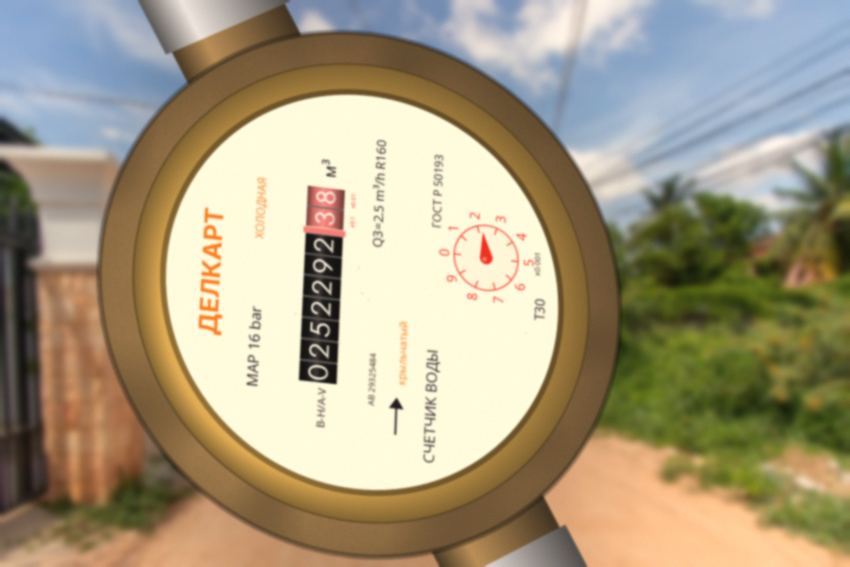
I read 252292.382 m³
